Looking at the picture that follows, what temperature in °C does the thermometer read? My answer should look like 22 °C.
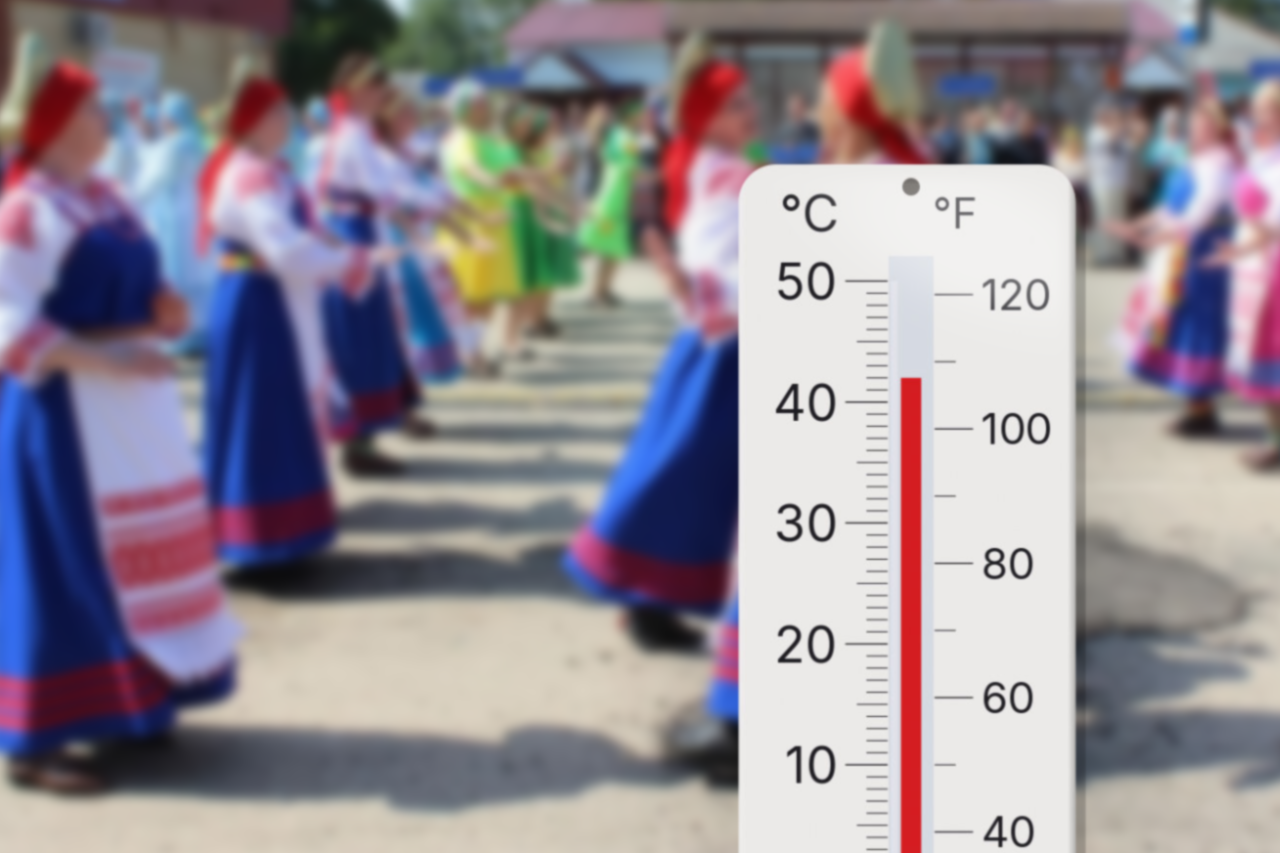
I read 42 °C
